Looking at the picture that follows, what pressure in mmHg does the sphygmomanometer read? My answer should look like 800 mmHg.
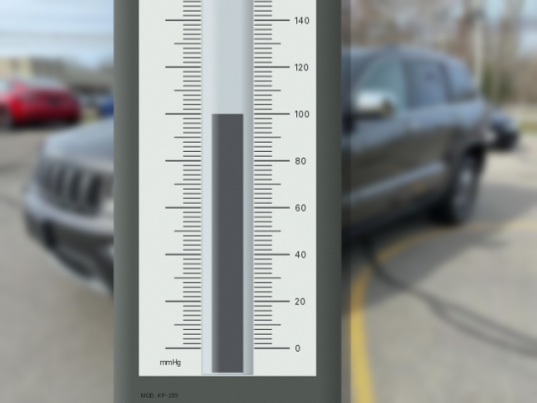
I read 100 mmHg
